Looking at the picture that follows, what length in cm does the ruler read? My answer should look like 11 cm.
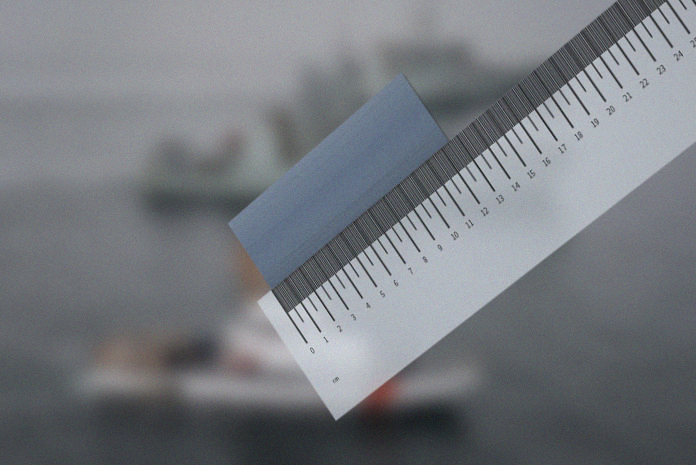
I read 12.5 cm
